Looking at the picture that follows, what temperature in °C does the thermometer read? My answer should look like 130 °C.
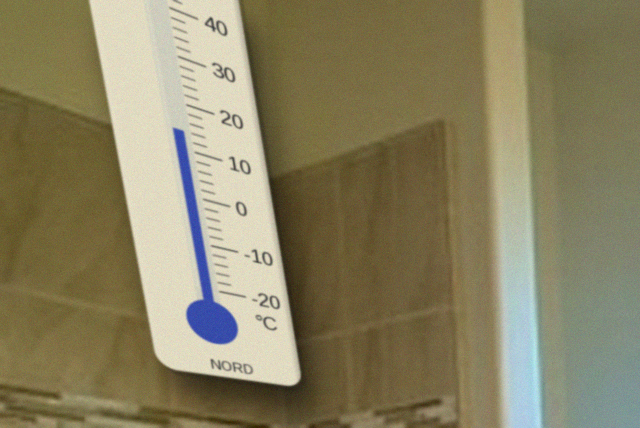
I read 14 °C
